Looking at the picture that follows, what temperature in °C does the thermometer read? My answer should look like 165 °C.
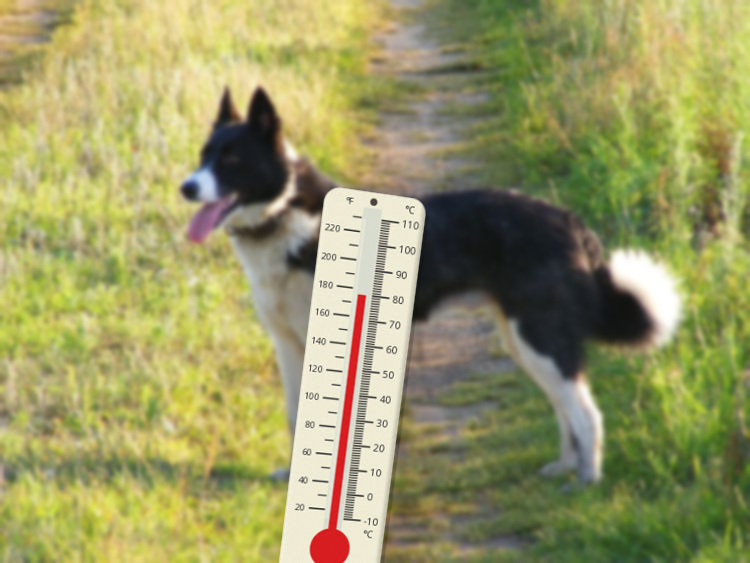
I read 80 °C
